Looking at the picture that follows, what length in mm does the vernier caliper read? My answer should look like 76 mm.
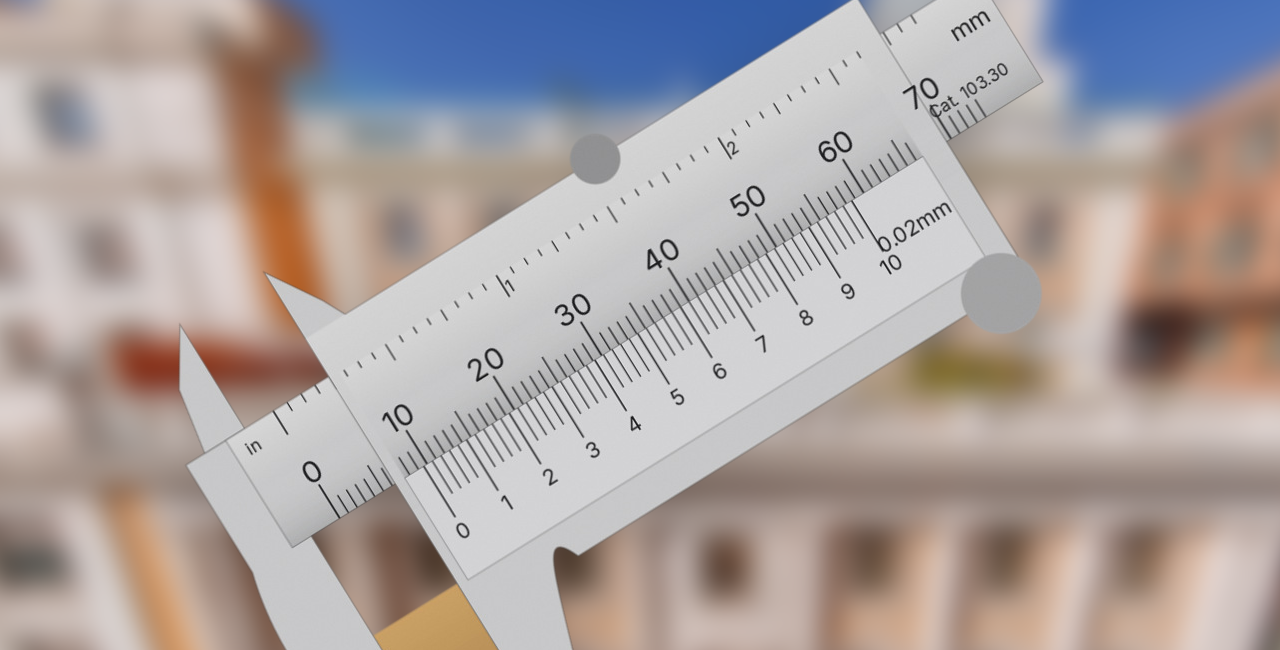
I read 9.6 mm
